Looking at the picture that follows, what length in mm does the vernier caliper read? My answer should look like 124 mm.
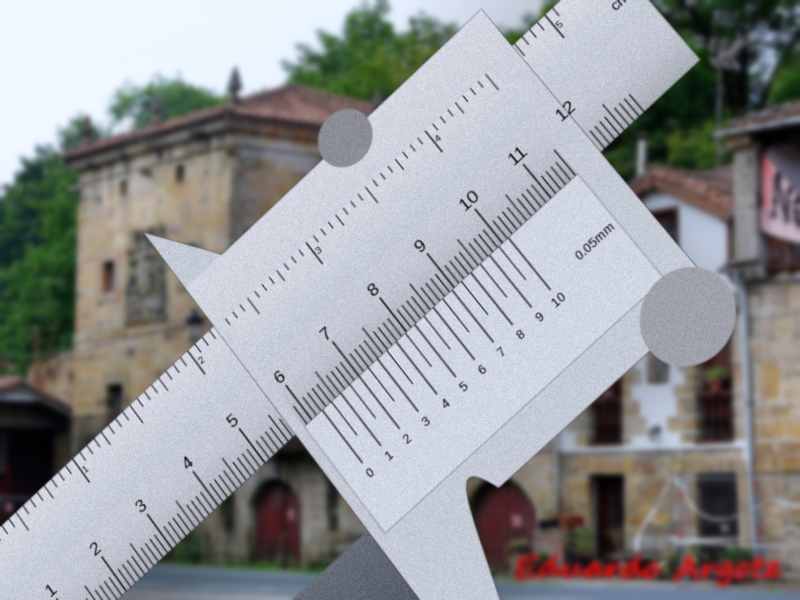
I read 62.2 mm
